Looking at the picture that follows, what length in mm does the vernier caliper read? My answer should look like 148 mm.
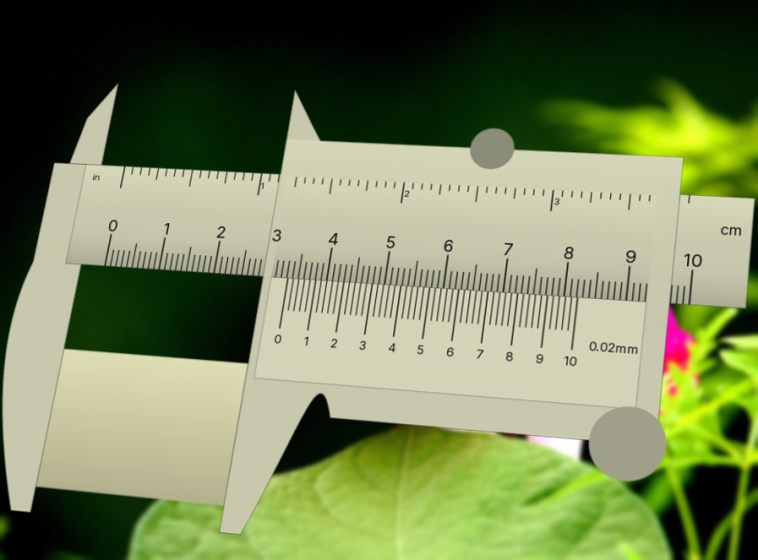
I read 33.2 mm
